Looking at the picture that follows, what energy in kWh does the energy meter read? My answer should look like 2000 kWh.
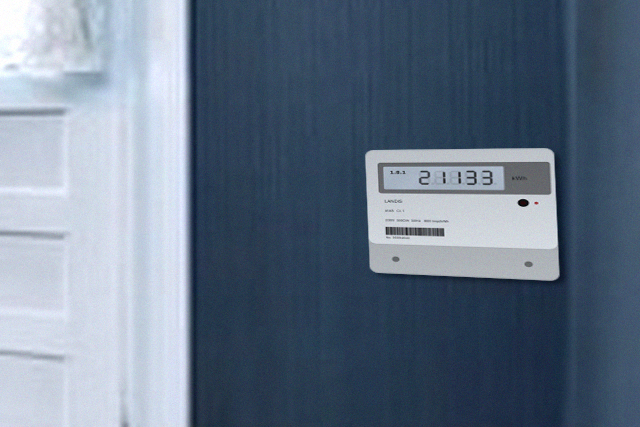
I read 21133 kWh
